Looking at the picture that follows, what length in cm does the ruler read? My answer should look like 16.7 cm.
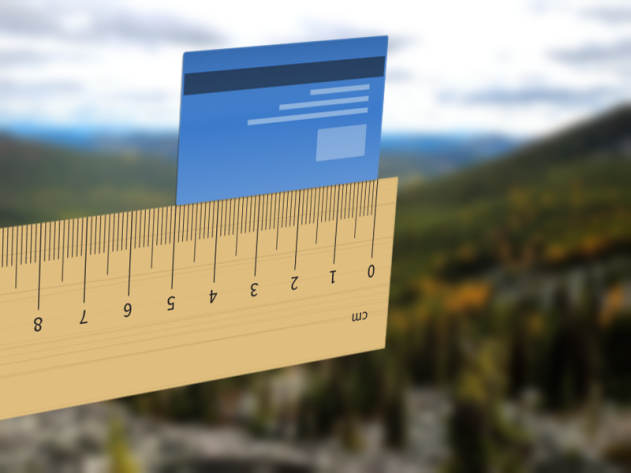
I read 5 cm
